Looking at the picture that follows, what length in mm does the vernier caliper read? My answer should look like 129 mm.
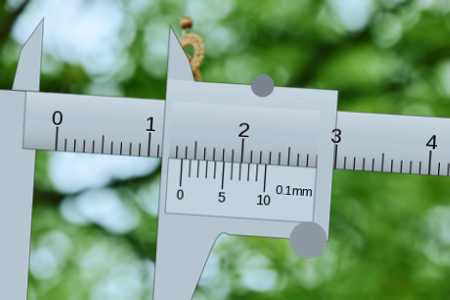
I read 13.6 mm
